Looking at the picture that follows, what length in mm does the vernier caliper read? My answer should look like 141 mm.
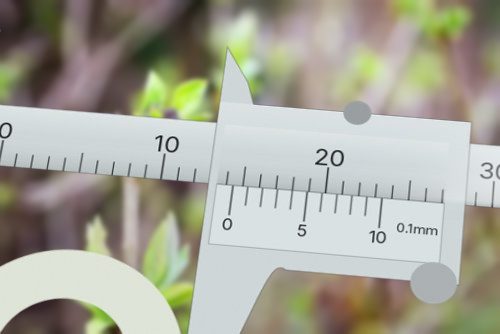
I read 14.4 mm
